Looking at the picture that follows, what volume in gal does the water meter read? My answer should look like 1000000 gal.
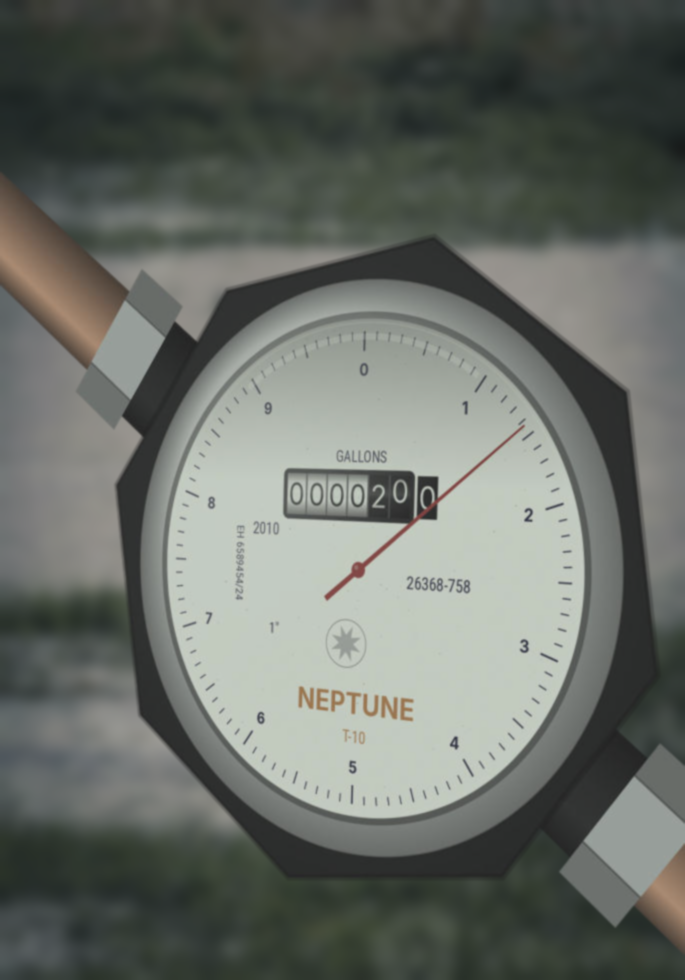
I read 201.4 gal
